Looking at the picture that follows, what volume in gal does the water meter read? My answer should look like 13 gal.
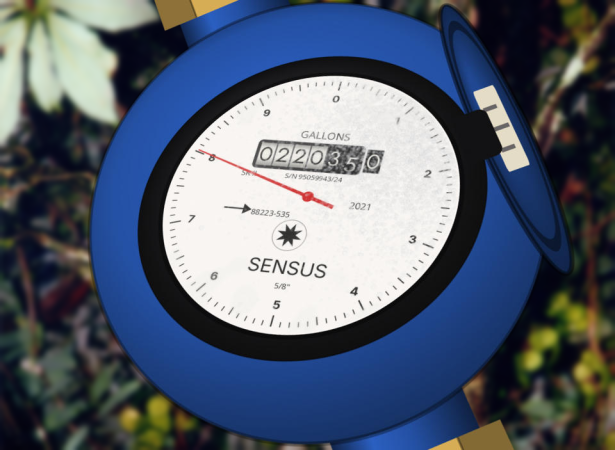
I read 220348.0 gal
